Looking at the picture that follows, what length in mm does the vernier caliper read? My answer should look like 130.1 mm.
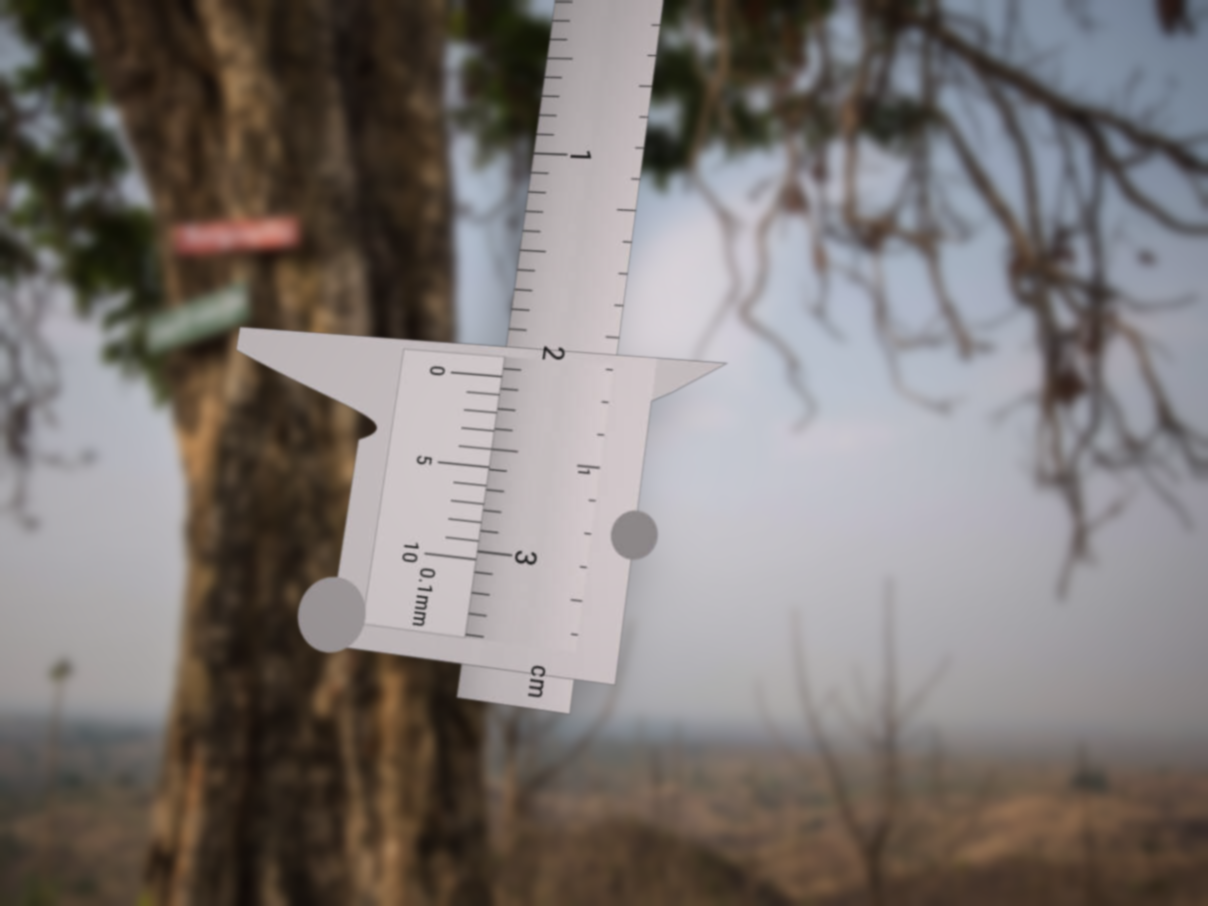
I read 21.4 mm
